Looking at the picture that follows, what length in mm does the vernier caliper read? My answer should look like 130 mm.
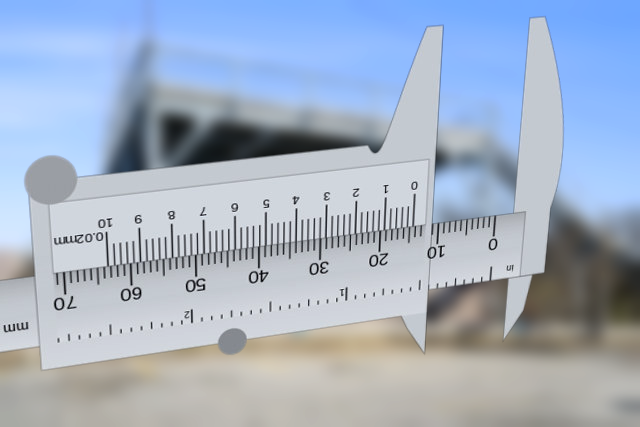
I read 14.4 mm
